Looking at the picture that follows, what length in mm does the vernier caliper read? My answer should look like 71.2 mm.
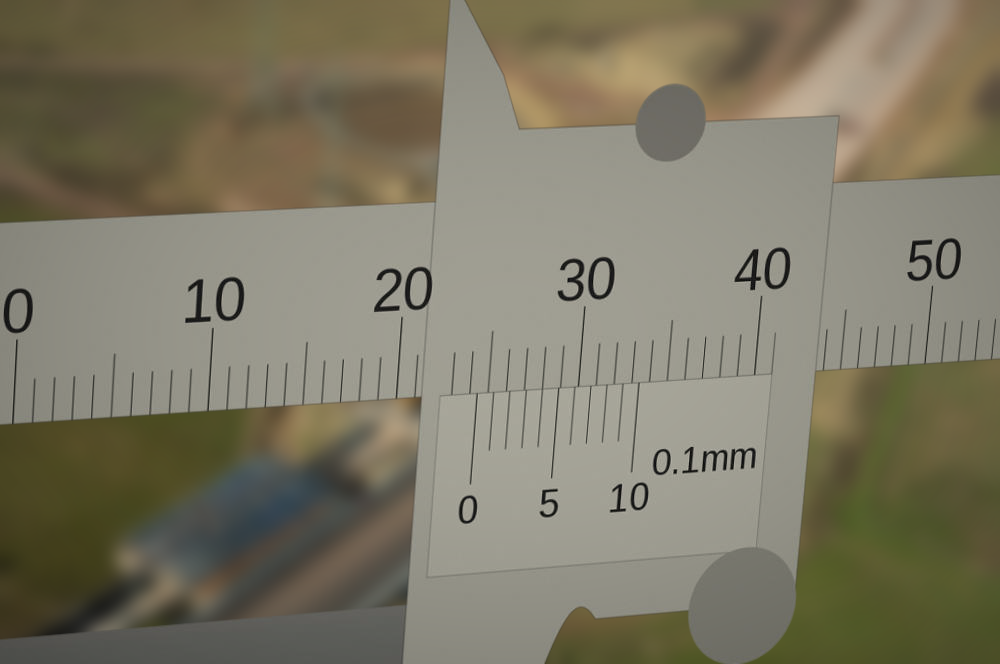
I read 24.4 mm
